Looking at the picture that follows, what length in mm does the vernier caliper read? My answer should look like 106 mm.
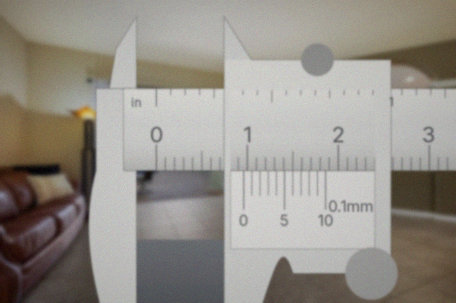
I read 9.6 mm
